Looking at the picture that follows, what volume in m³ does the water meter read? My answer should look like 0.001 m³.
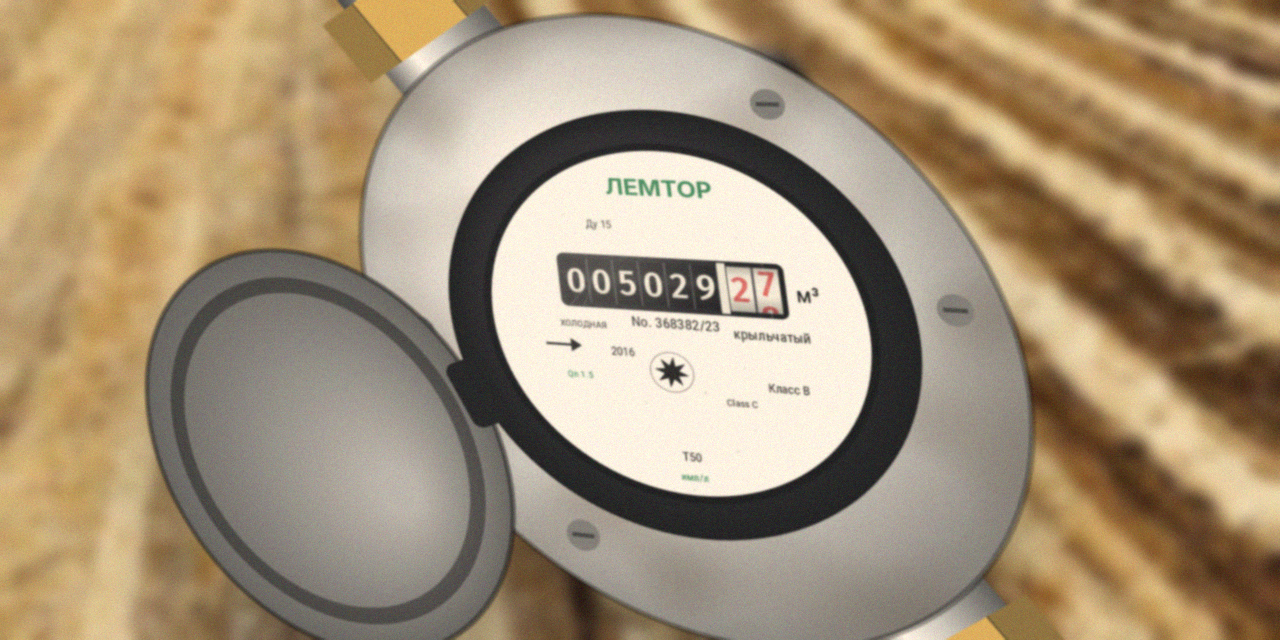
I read 5029.27 m³
